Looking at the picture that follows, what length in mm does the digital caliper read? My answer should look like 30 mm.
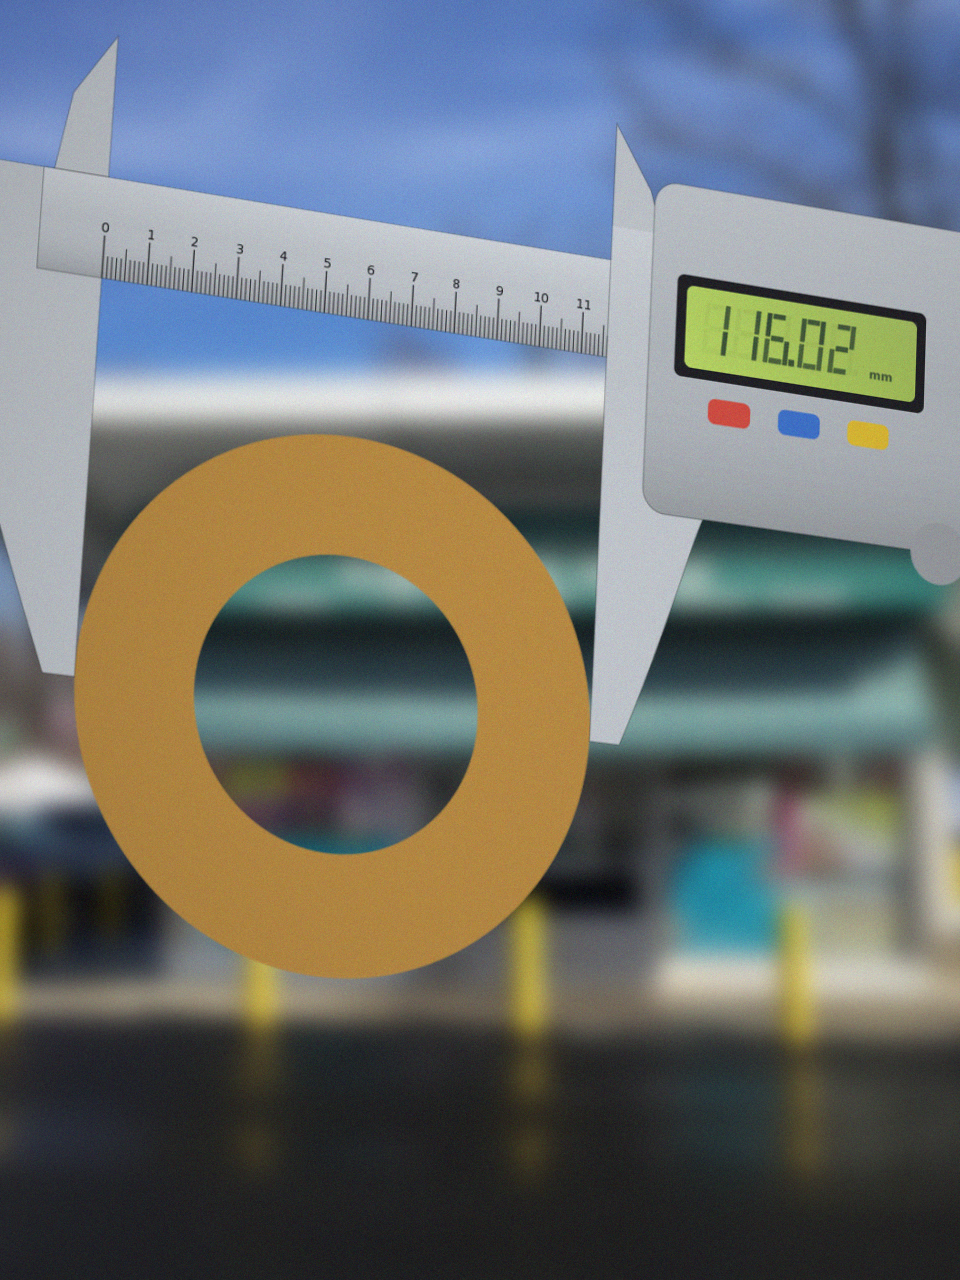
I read 116.02 mm
